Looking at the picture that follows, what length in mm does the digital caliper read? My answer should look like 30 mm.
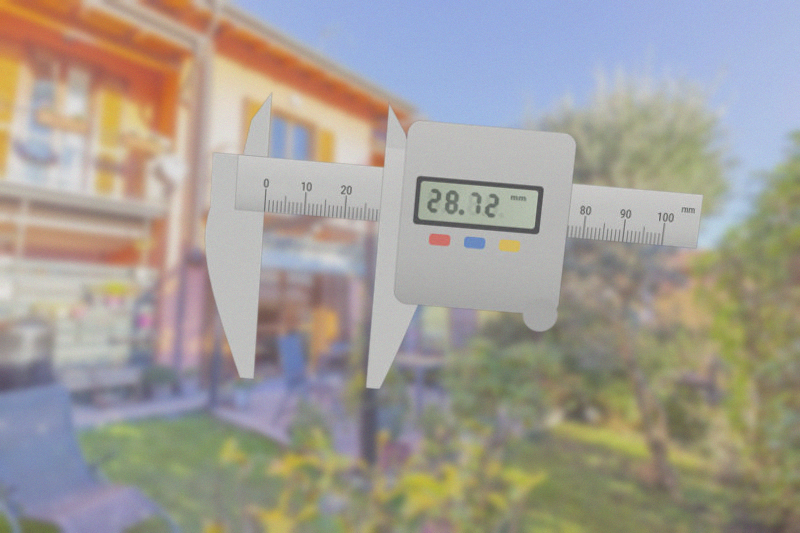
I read 28.72 mm
